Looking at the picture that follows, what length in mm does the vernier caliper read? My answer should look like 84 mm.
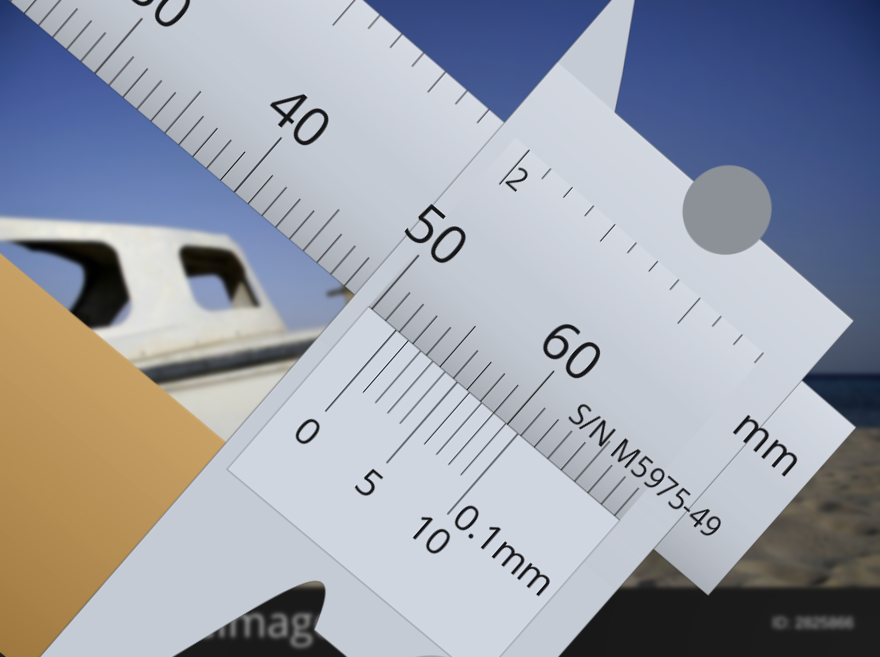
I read 51.8 mm
